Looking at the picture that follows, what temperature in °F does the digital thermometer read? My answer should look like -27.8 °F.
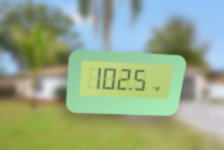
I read 102.5 °F
